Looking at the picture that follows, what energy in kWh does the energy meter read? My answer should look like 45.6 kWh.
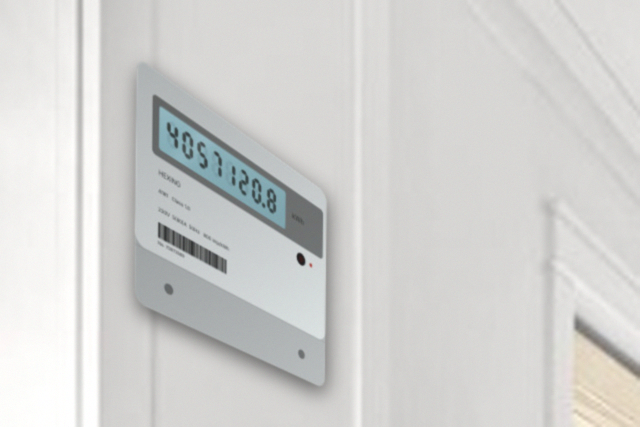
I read 4057120.8 kWh
